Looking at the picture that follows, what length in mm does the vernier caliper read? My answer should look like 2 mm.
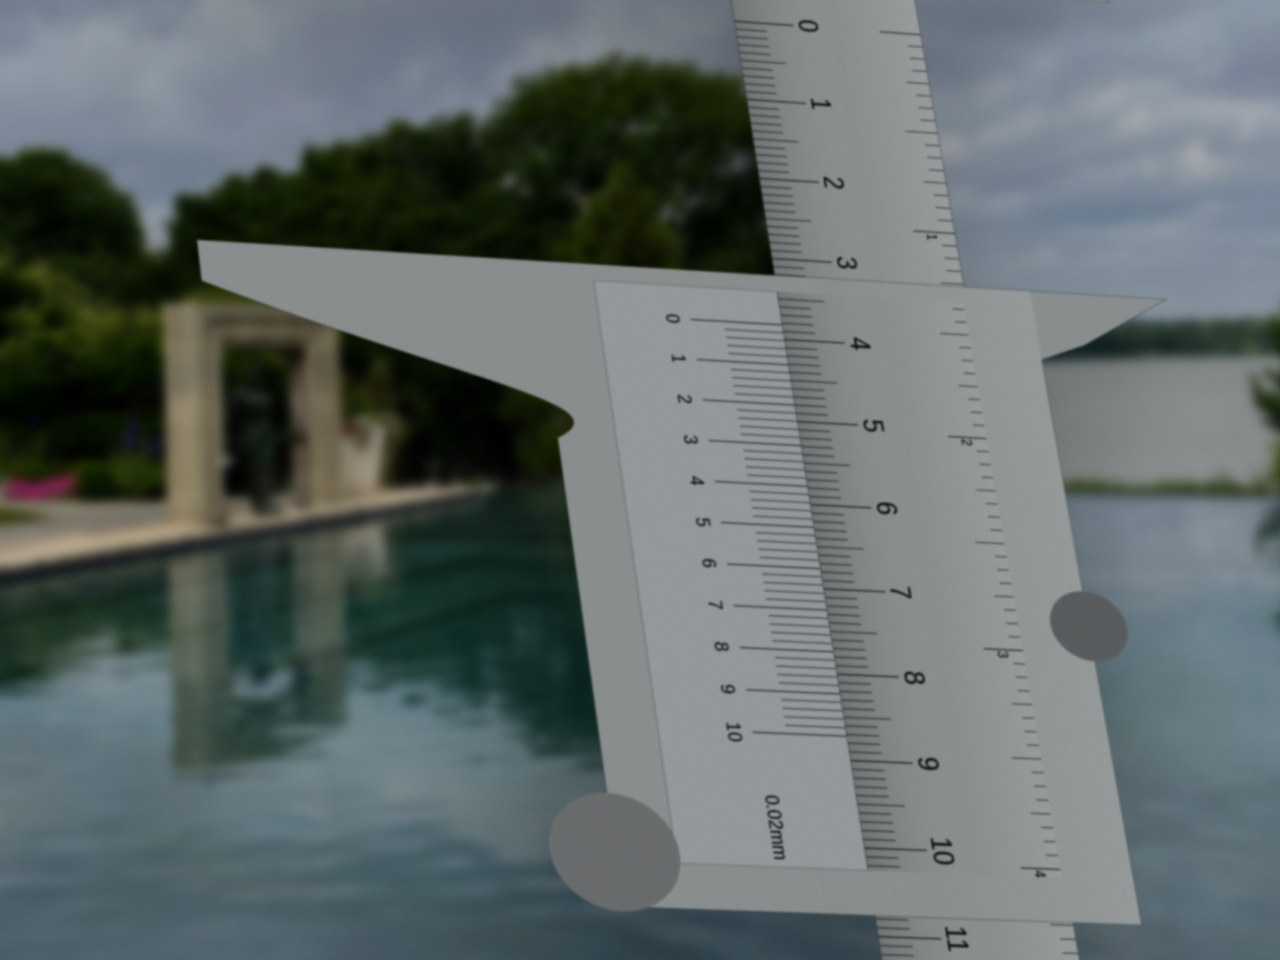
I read 38.2 mm
